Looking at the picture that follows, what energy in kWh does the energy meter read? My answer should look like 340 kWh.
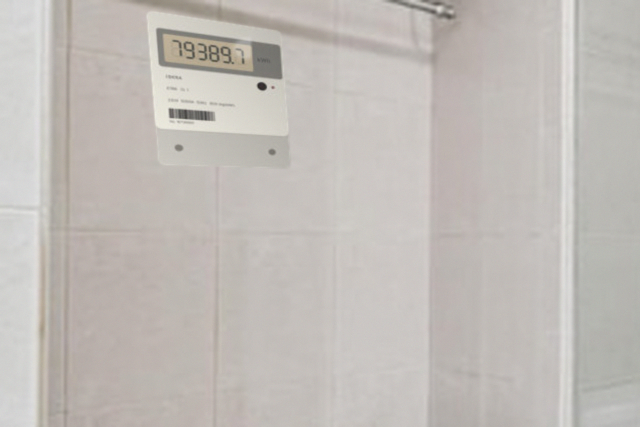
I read 79389.7 kWh
